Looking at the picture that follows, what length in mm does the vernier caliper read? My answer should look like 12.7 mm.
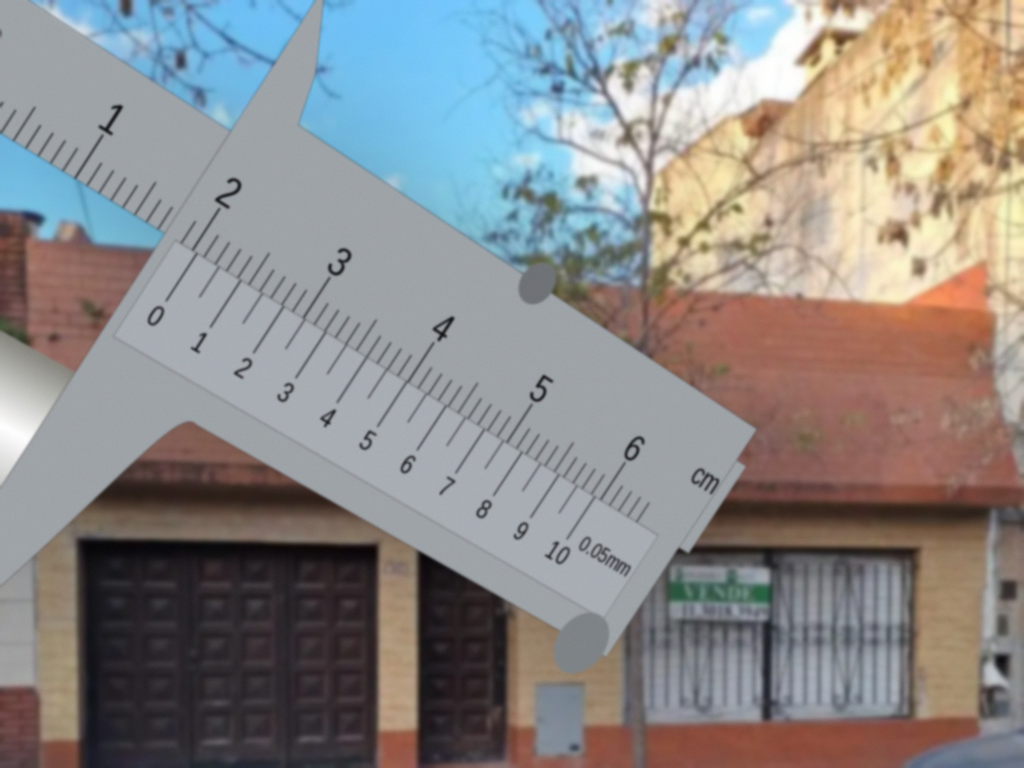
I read 20.4 mm
